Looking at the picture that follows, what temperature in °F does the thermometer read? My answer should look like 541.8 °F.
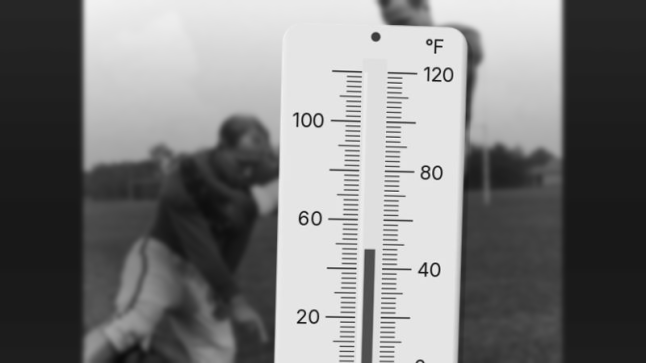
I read 48 °F
